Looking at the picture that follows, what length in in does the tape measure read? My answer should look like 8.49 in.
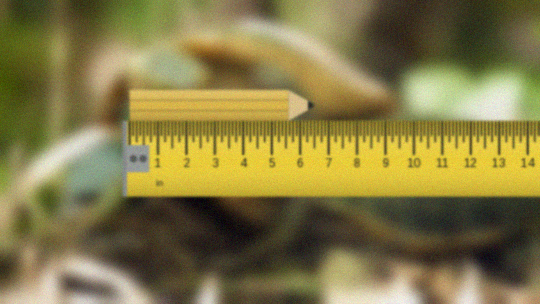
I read 6.5 in
